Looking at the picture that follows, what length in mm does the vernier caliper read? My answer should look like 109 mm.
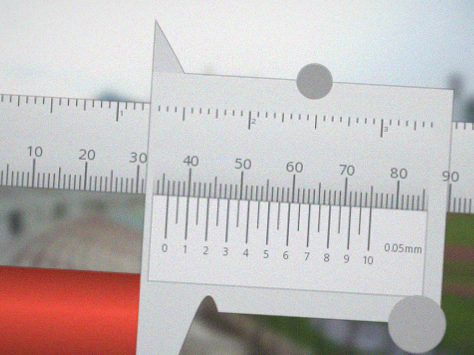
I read 36.0 mm
